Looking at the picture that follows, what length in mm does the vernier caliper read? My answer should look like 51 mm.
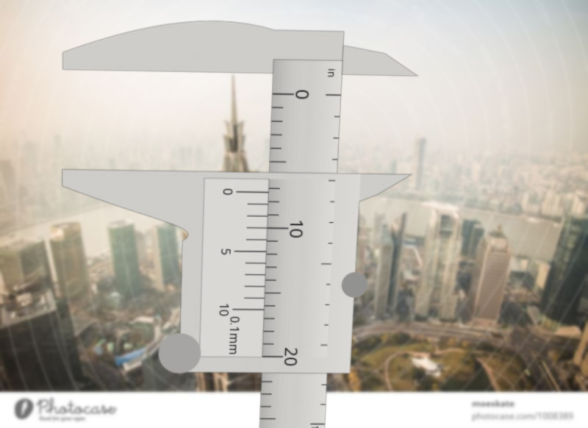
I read 7.3 mm
